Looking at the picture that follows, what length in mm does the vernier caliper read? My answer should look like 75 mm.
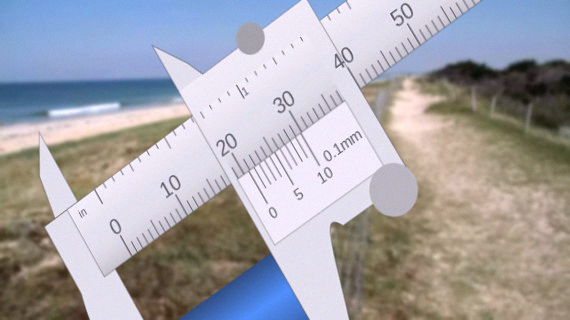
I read 20.8 mm
